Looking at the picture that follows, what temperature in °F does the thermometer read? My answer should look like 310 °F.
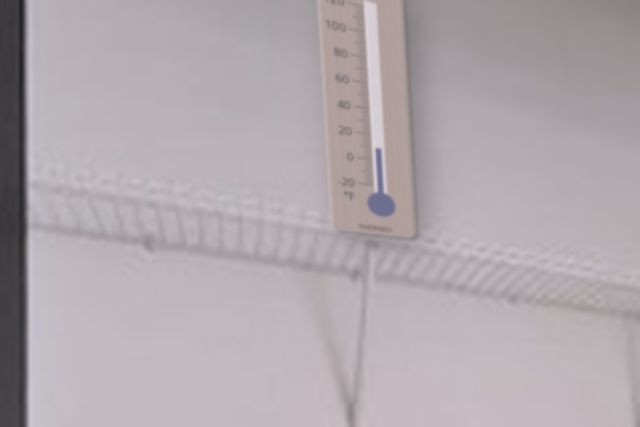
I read 10 °F
